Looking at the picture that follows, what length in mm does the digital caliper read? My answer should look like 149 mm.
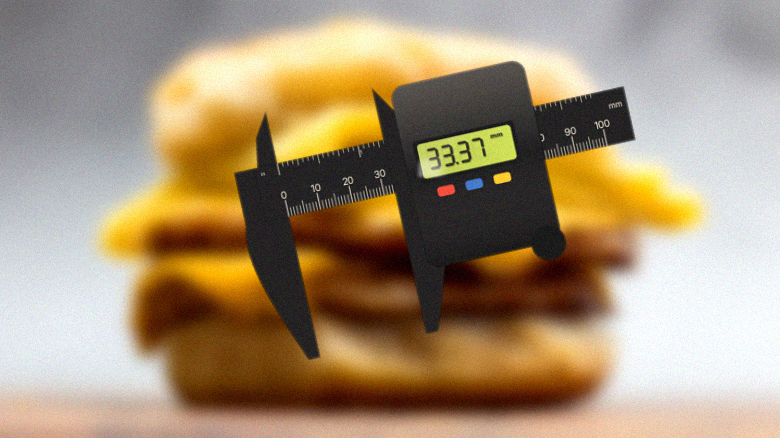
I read 33.37 mm
